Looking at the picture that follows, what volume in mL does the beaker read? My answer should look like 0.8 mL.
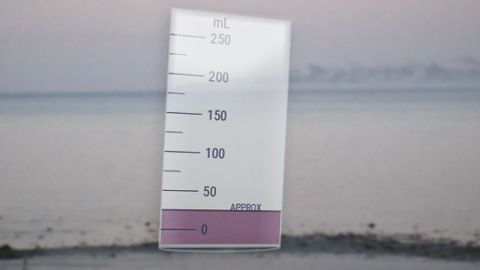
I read 25 mL
